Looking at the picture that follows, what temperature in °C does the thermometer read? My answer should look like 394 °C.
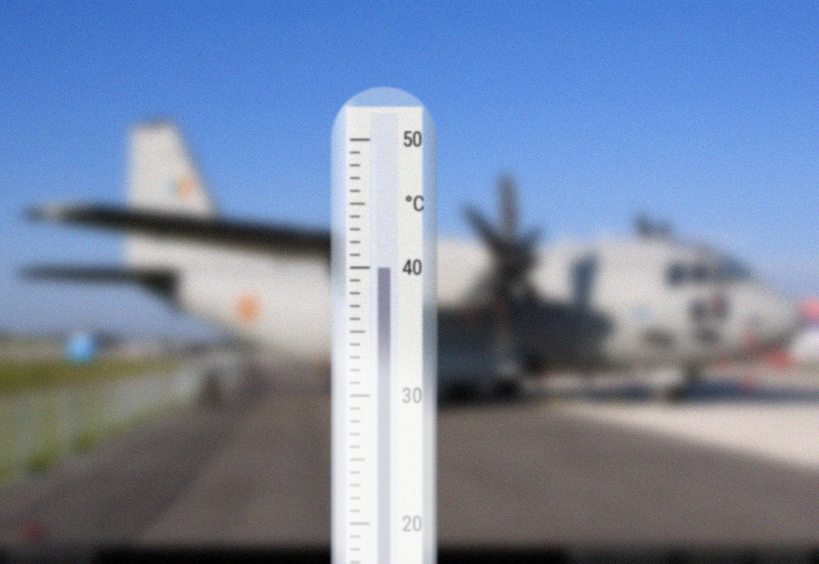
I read 40 °C
